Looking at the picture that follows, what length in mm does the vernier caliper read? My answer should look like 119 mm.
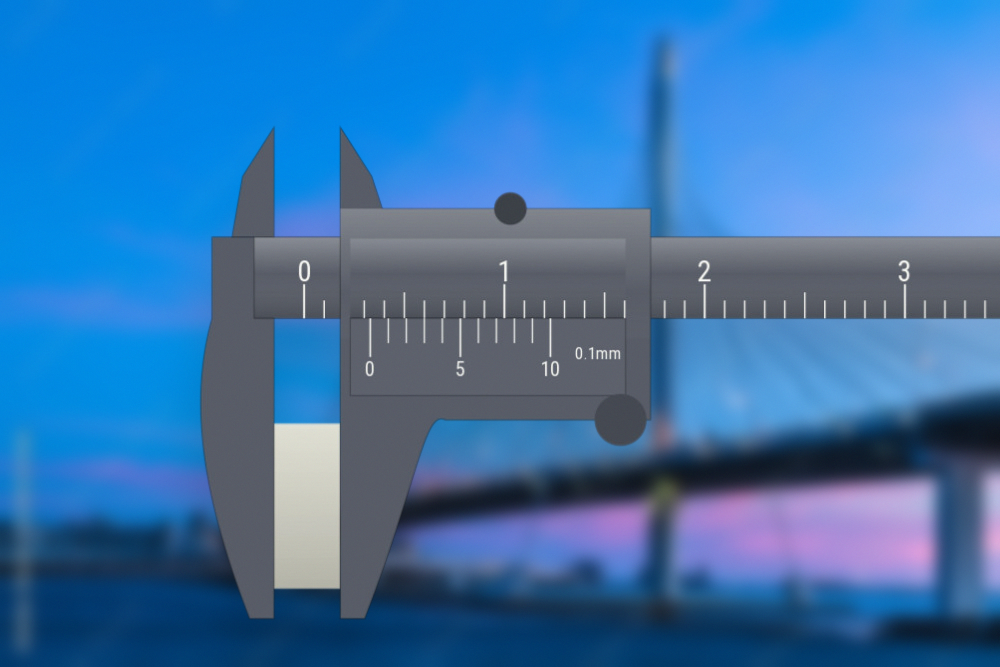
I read 3.3 mm
